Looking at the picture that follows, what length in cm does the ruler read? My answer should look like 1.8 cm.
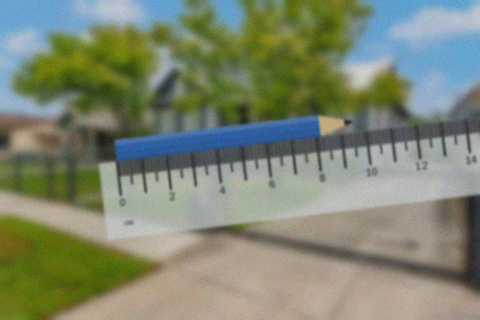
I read 9.5 cm
